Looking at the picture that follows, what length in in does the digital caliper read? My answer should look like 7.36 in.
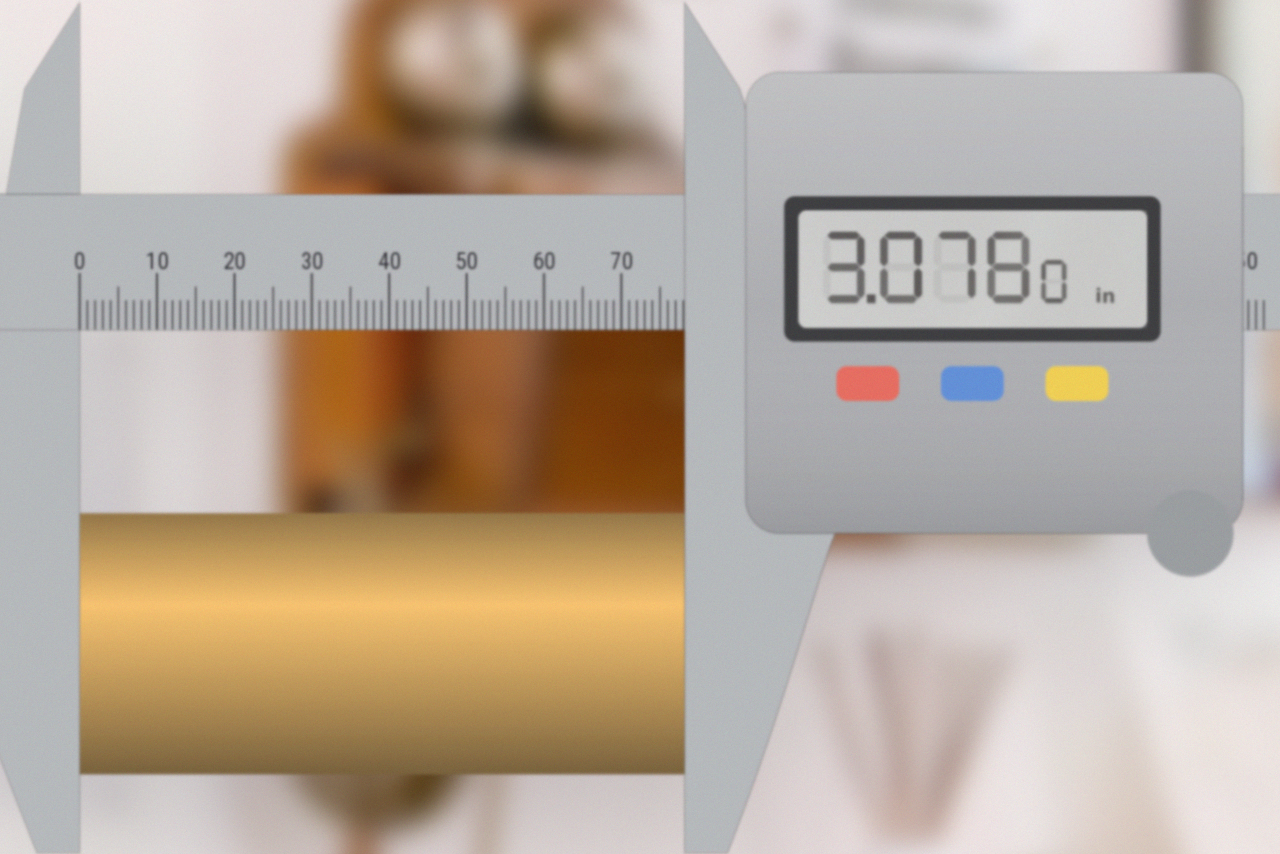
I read 3.0780 in
